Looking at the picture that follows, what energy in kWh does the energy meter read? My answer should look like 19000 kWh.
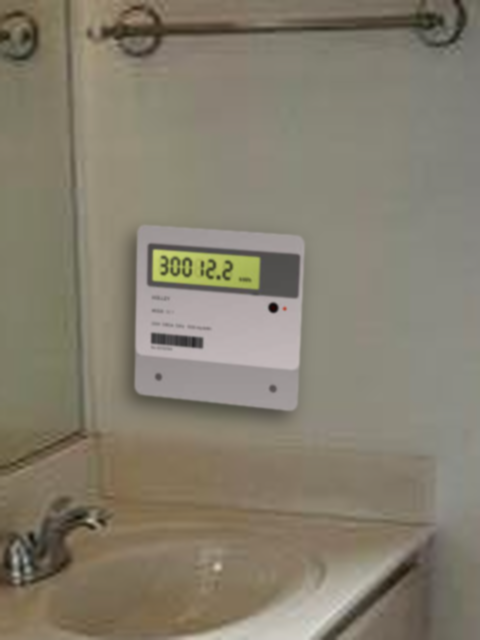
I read 30012.2 kWh
